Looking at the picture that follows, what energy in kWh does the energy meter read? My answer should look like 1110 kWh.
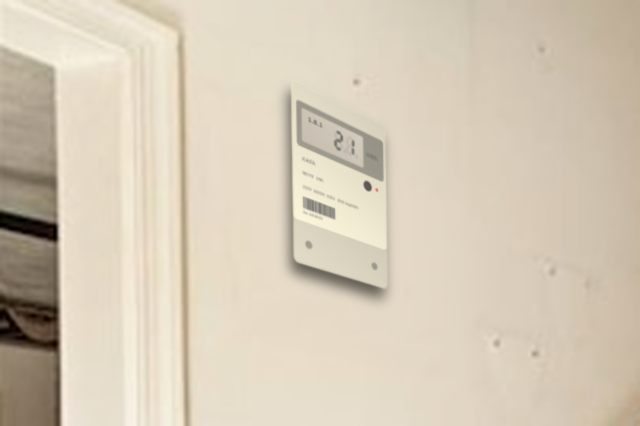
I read 21 kWh
